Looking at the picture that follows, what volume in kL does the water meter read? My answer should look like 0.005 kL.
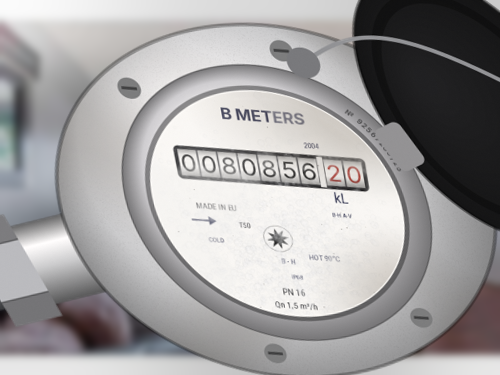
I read 80856.20 kL
